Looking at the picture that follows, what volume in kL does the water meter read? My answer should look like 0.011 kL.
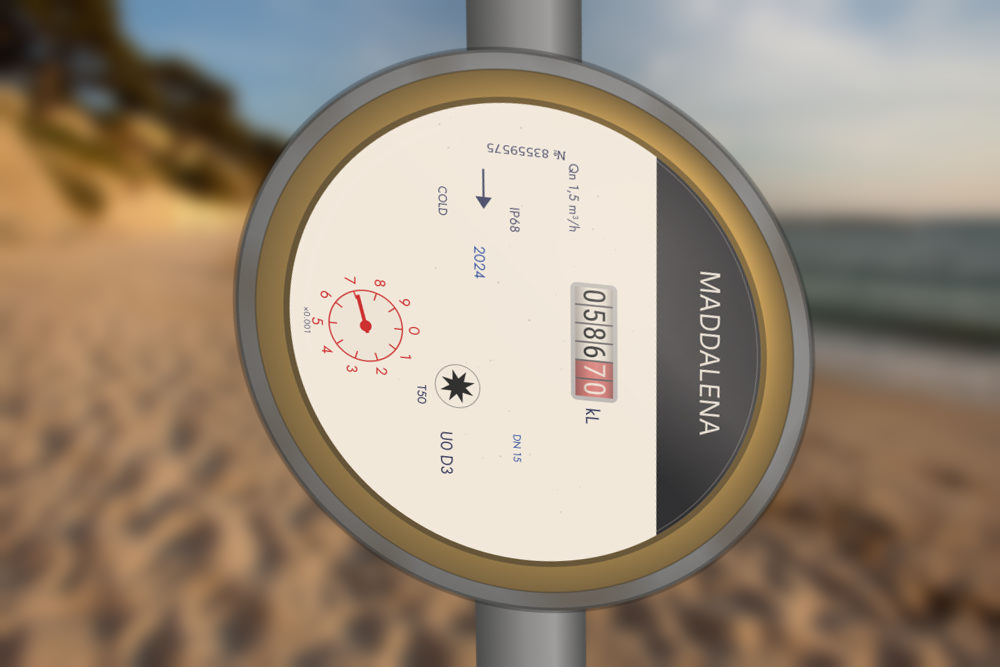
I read 586.707 kL
